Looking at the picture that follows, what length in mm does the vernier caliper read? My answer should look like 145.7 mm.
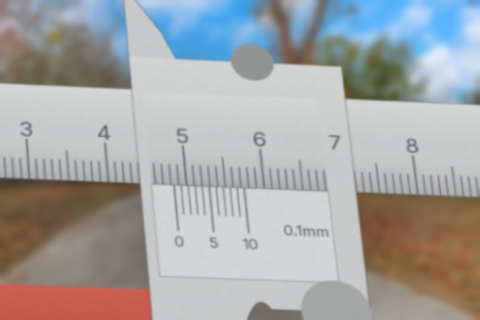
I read 48.4 mm
